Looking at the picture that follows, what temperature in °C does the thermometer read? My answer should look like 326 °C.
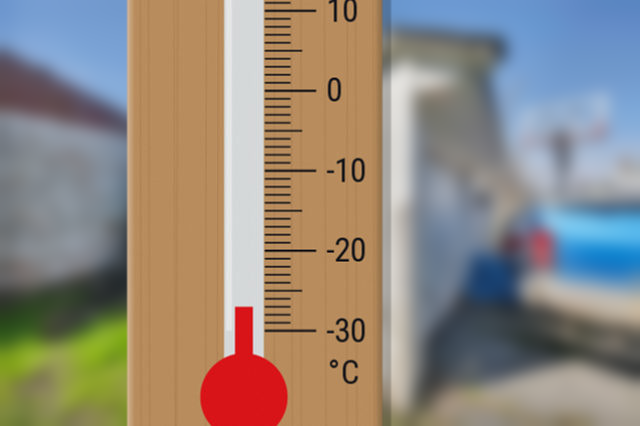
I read -27 °C
